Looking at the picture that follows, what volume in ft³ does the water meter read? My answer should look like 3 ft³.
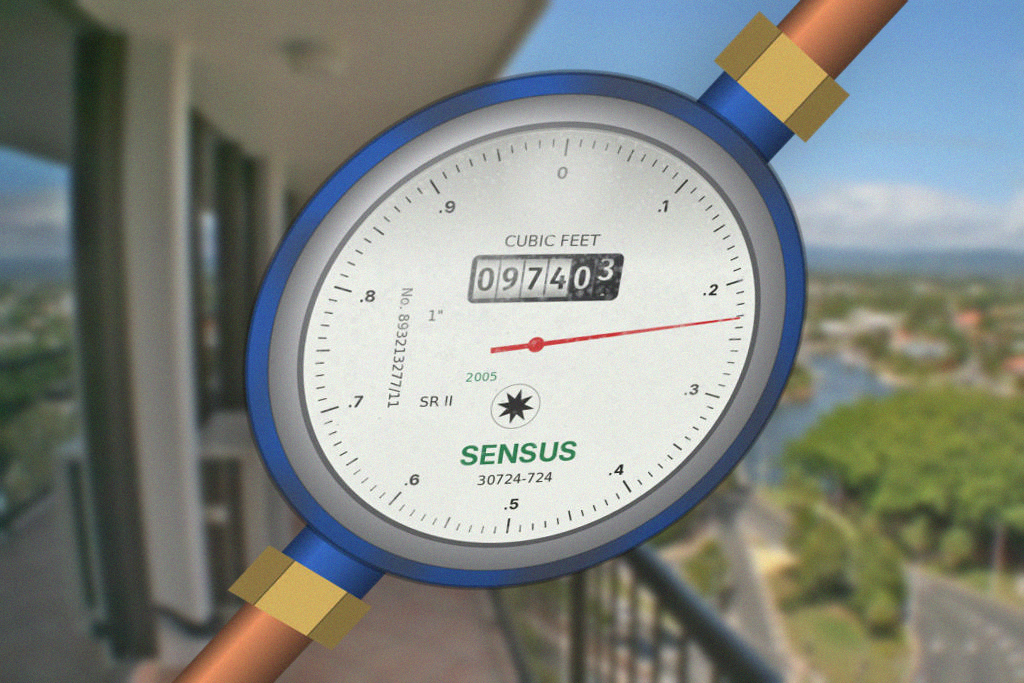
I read 97403.23 ft³
